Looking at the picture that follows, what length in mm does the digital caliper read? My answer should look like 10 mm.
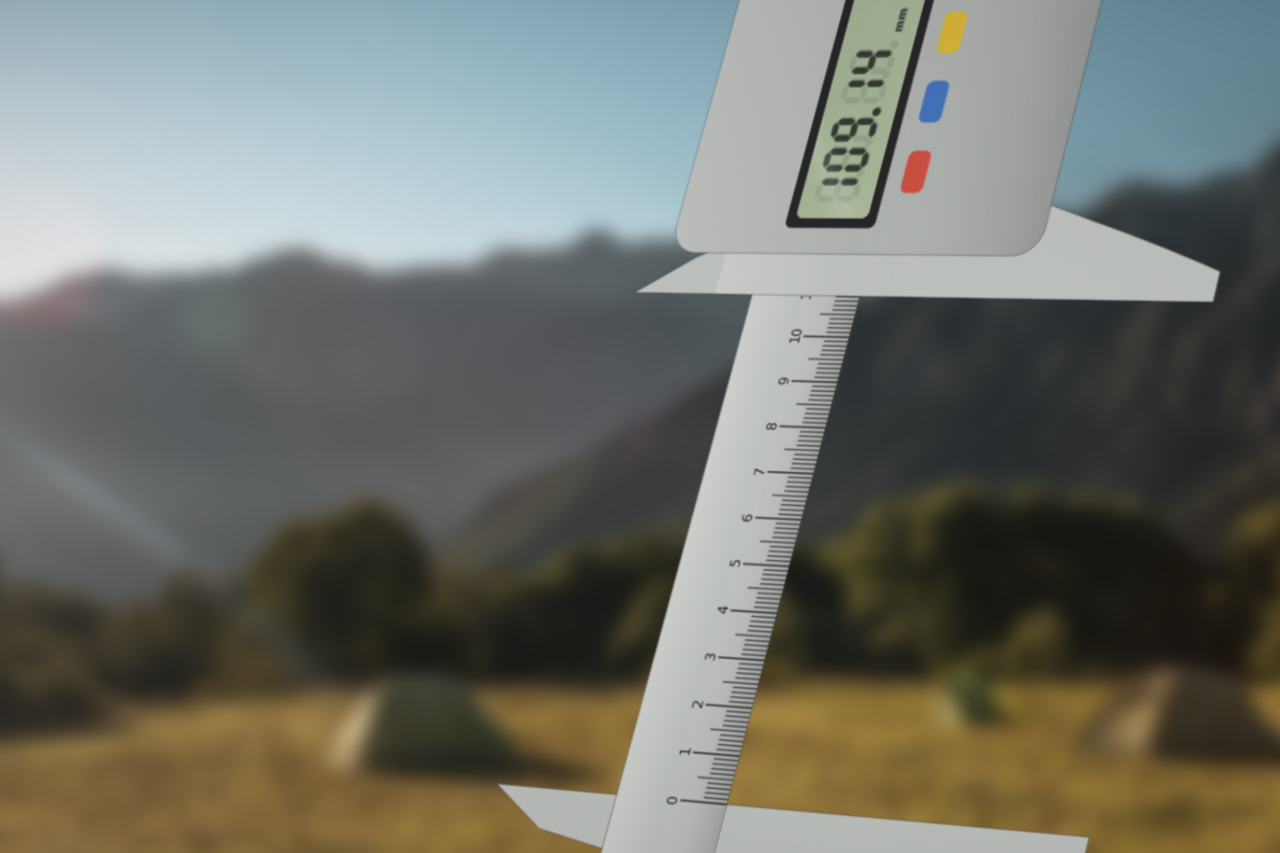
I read 109.14 mm
